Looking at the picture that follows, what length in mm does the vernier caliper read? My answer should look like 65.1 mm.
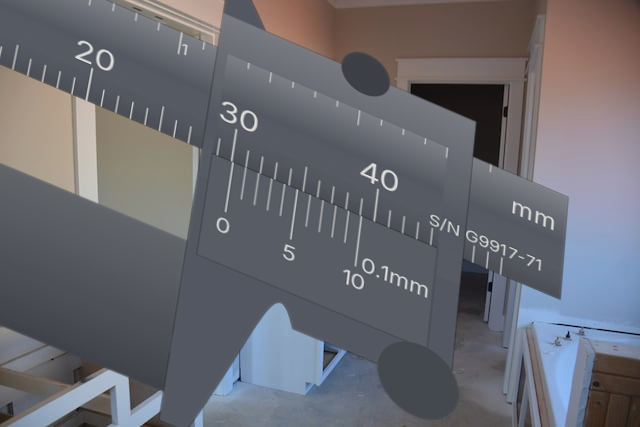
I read 30.1 mm
